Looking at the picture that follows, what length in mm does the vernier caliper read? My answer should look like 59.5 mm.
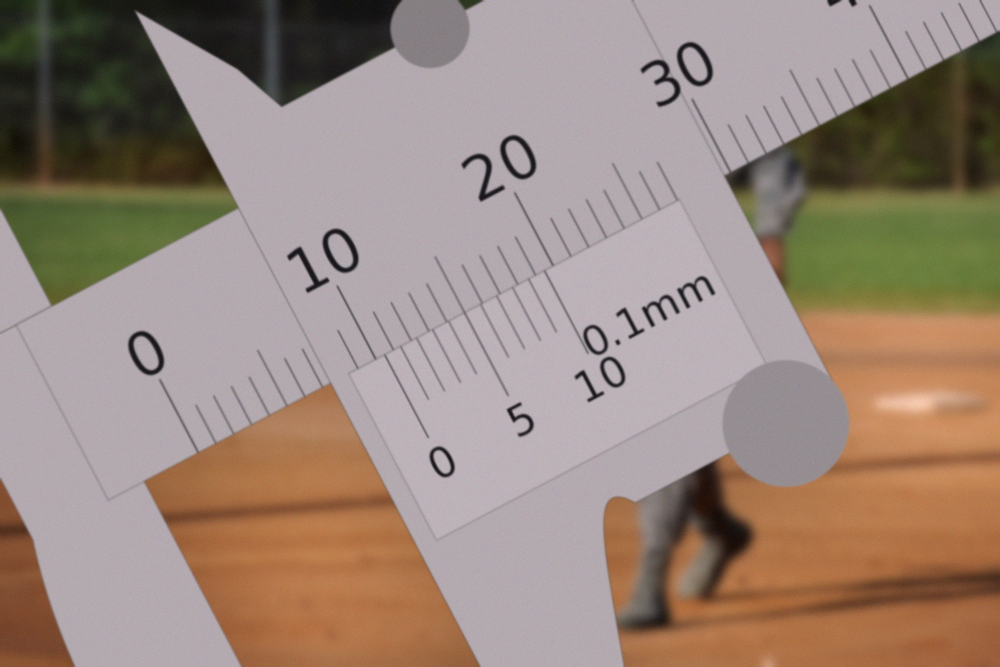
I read 10.5 mm
